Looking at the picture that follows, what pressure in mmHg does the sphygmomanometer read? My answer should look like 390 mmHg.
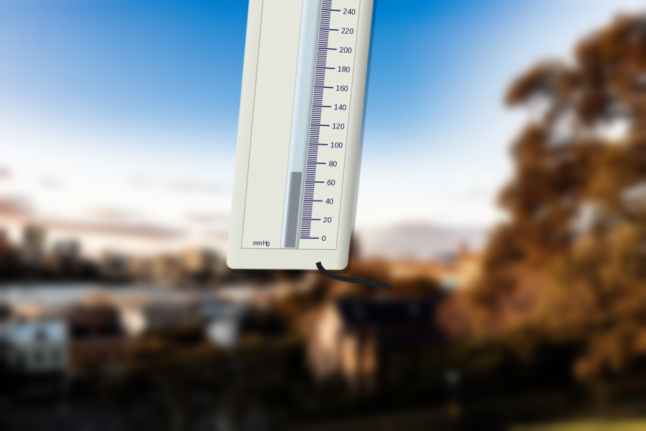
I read 70 mmHg
